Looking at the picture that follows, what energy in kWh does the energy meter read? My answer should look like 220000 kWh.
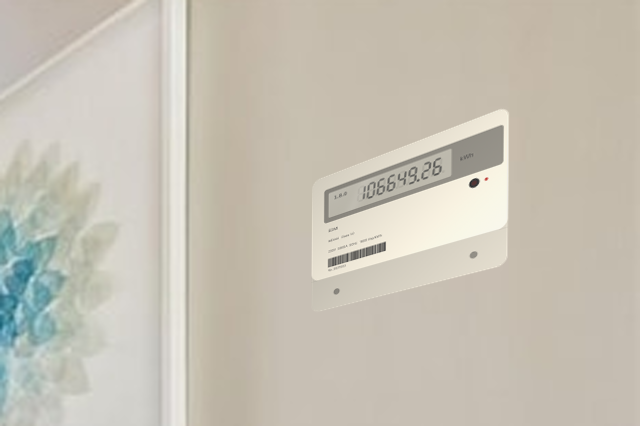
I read 106649.26 kWh
